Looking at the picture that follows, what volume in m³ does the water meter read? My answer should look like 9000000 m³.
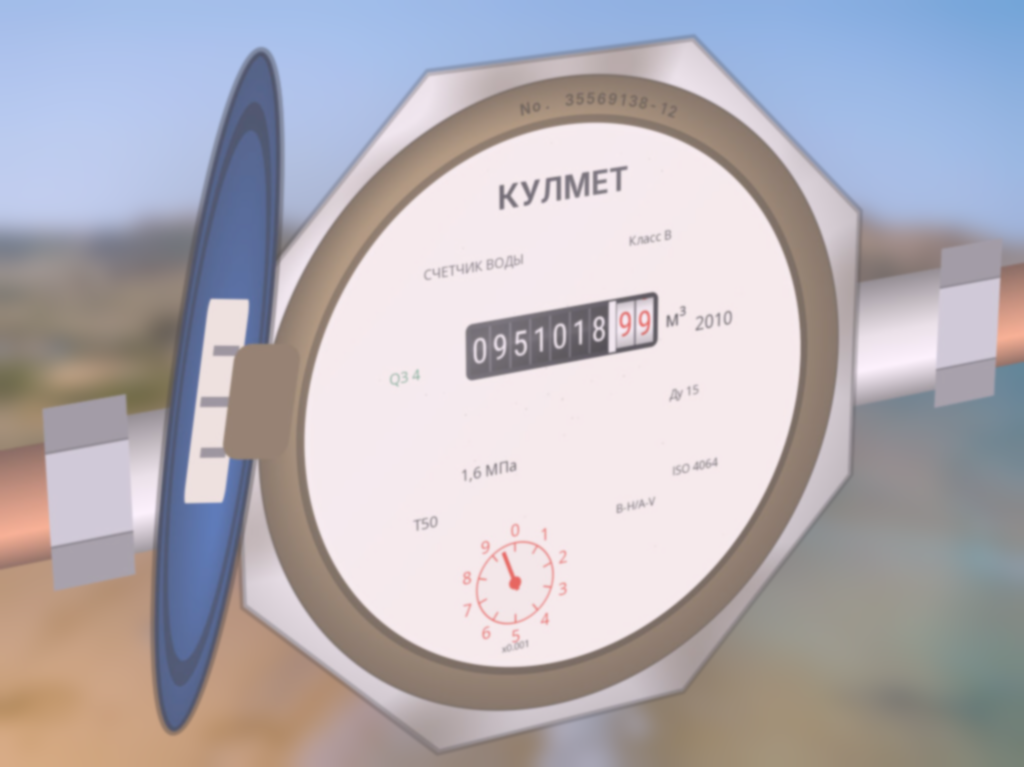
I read 951018.989 m³
